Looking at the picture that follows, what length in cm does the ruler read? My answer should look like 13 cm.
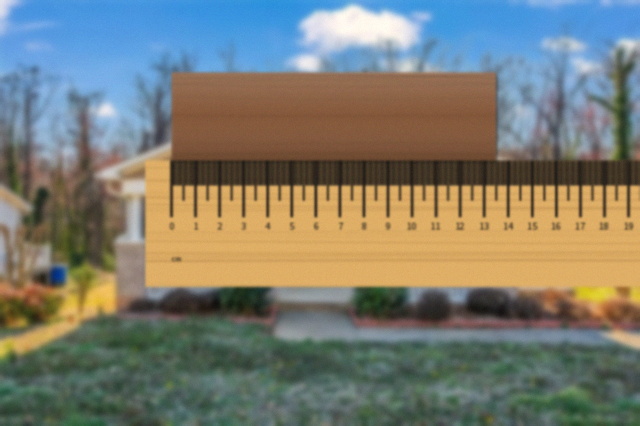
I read 13.5 cm
